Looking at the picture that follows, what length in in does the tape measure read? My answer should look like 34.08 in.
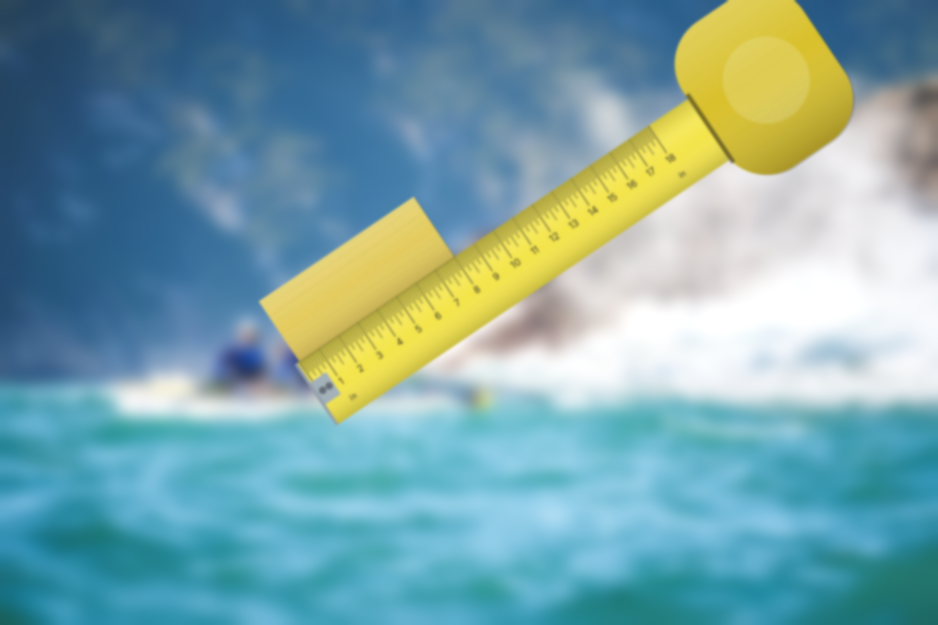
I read 8 in
